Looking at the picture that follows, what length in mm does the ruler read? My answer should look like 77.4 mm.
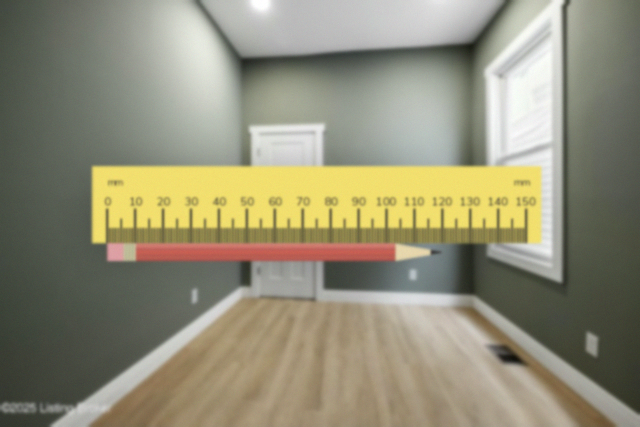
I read 120 mm
